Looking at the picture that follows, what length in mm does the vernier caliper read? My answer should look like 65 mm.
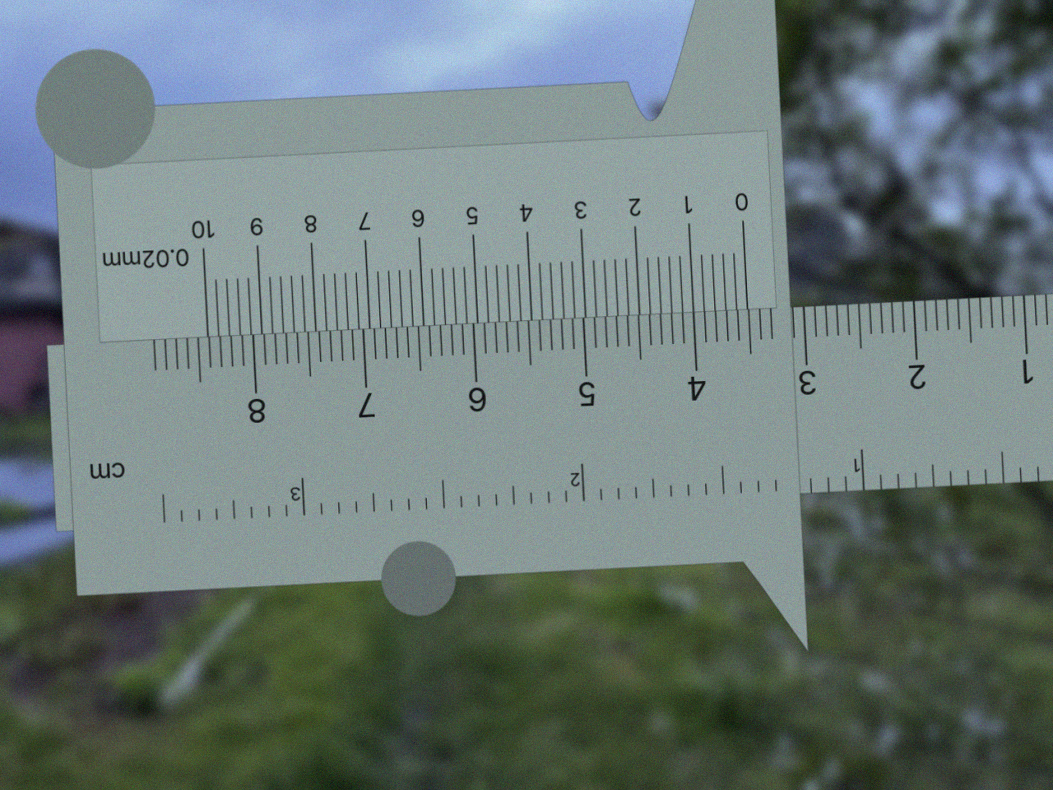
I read 35.1 mm
